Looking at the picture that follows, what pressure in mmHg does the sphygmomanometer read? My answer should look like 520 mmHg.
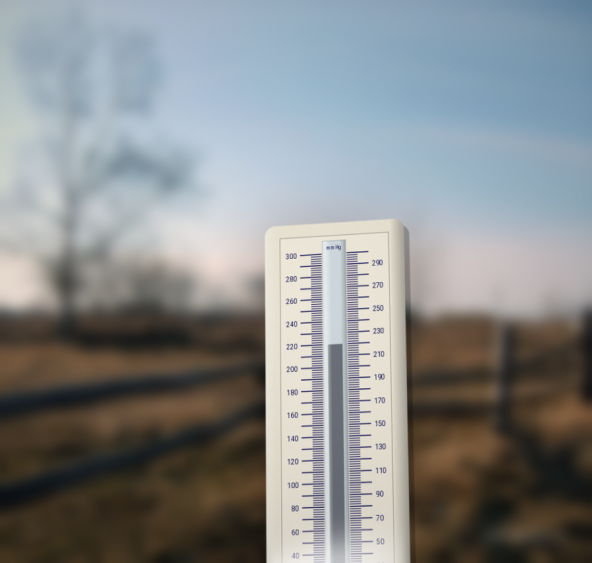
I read 220 mmHg
